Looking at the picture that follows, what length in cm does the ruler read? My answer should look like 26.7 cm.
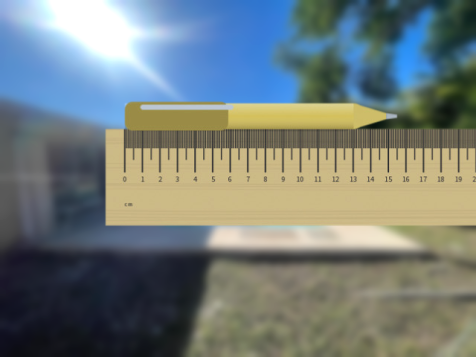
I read 15.5 cm
